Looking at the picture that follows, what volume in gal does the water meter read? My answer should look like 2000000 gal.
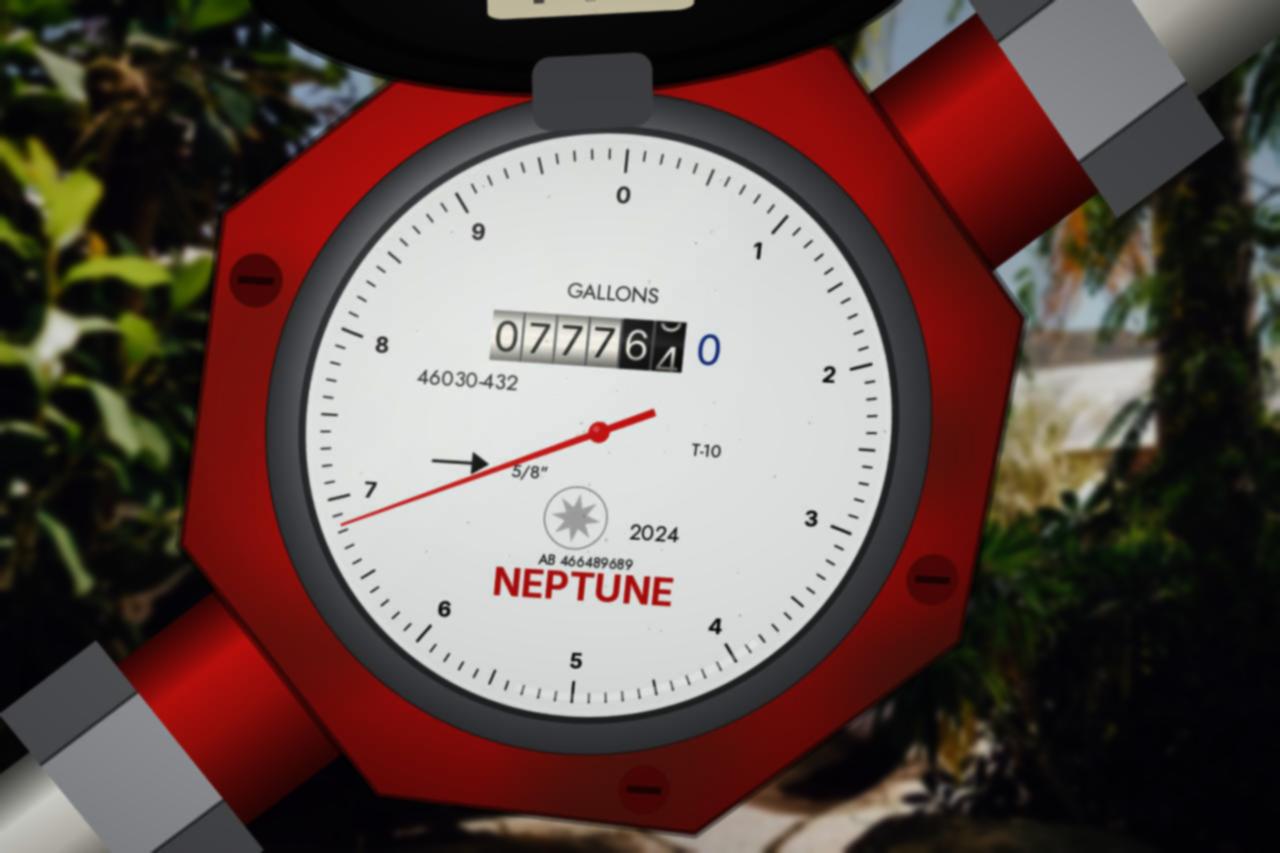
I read 777636.8 gal
